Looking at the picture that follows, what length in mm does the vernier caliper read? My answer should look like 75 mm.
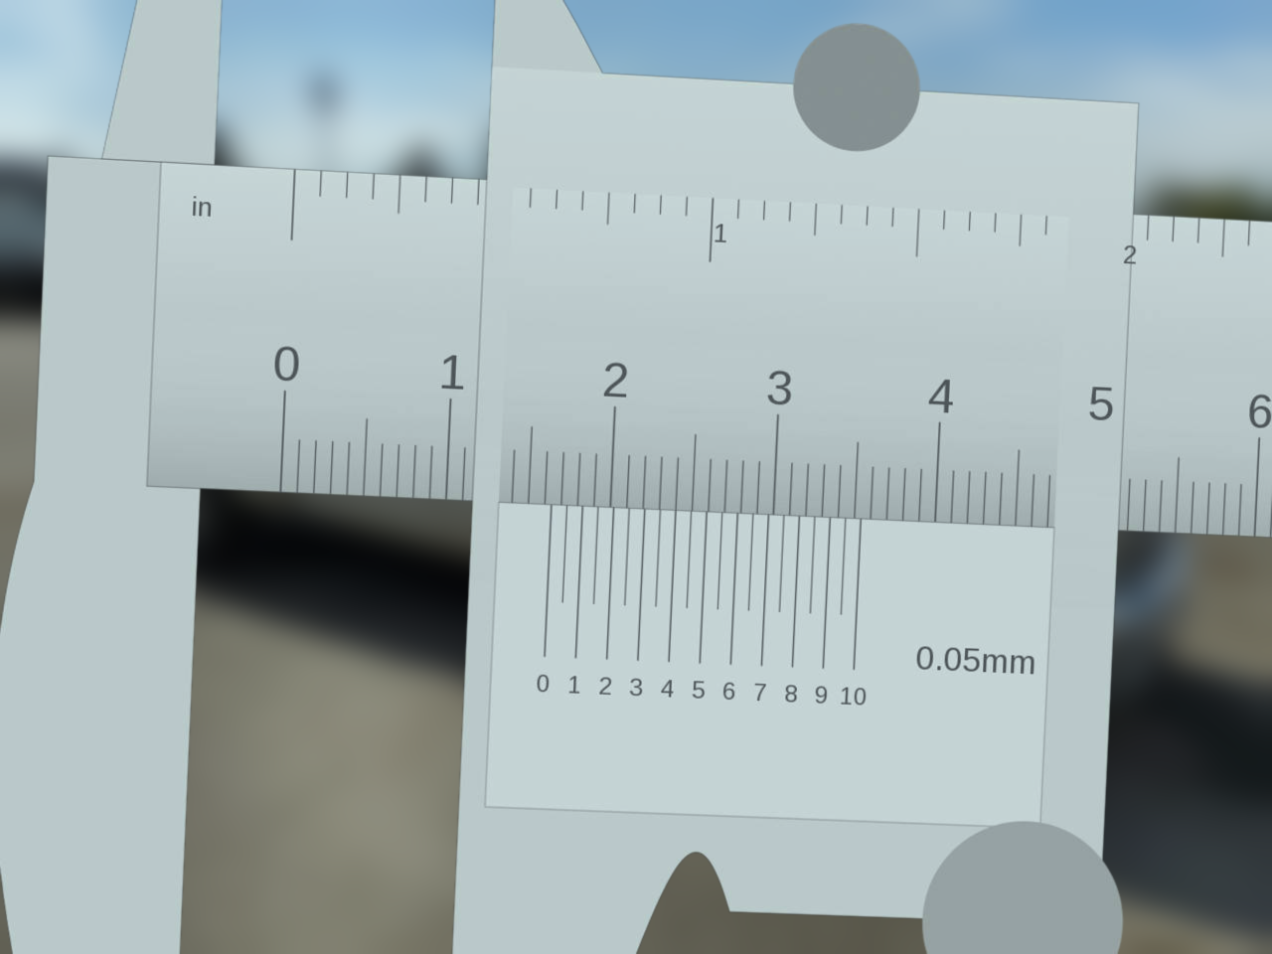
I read 16.4 mm
